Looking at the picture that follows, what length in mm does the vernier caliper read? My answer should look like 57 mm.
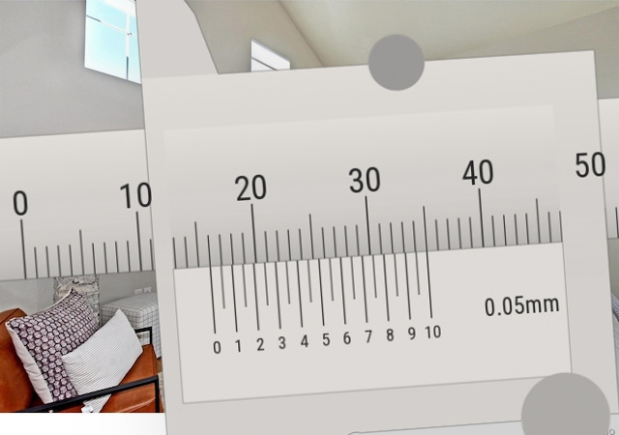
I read 16.0 mm
